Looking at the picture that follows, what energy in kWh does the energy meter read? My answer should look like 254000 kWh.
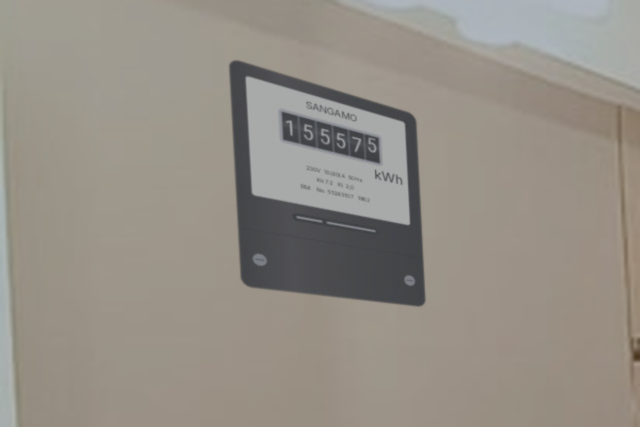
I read 155575 kWh
